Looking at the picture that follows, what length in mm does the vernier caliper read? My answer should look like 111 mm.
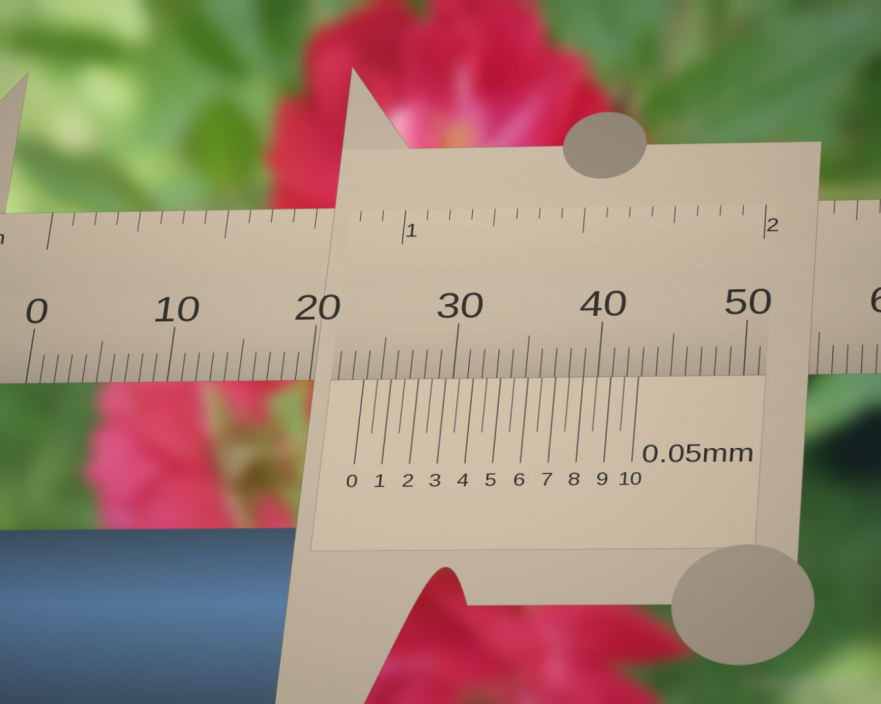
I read 23.8 mm
